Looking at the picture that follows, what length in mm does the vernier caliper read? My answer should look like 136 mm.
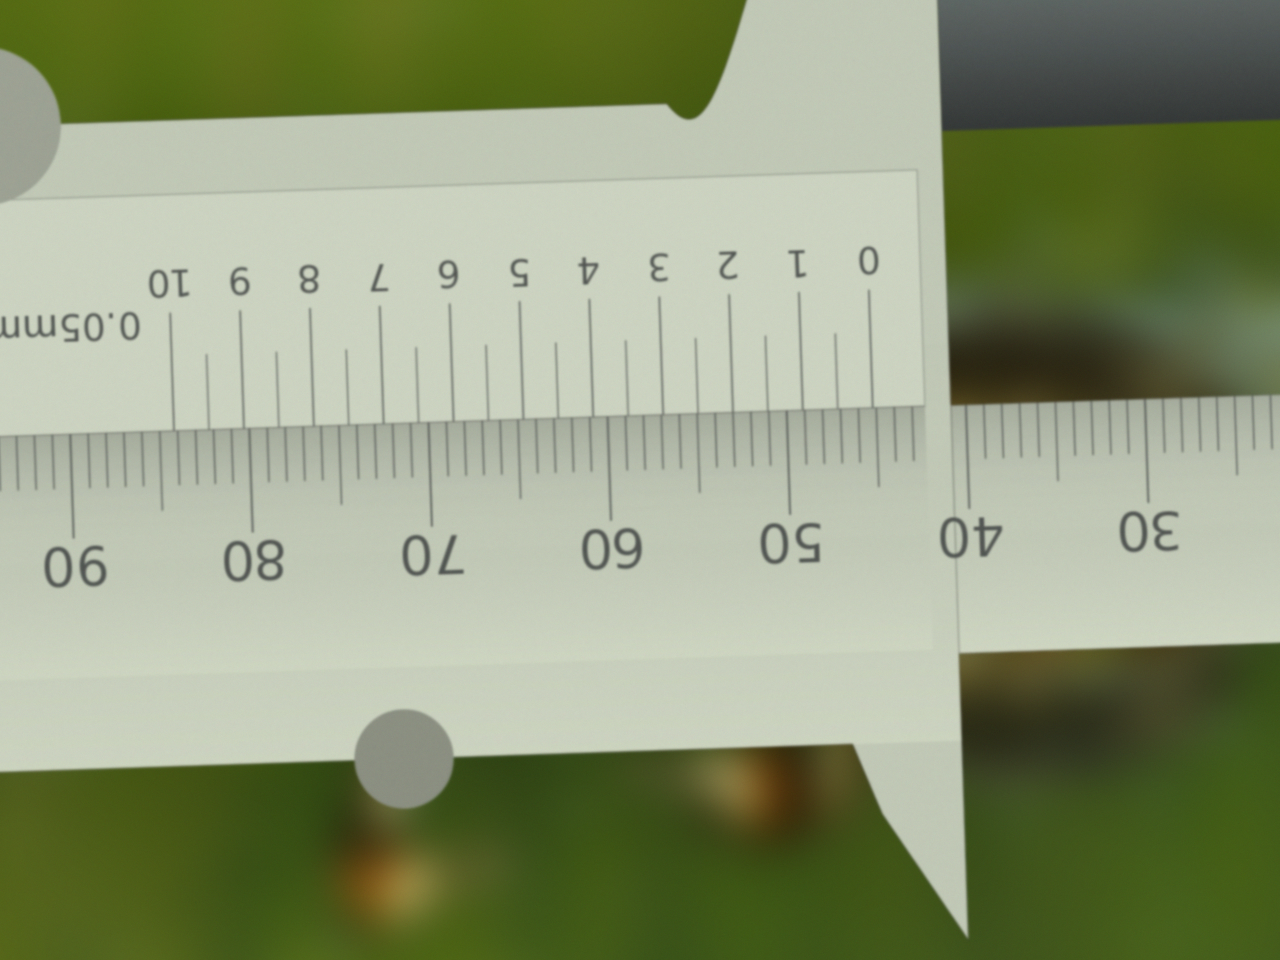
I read 45.2 mm
